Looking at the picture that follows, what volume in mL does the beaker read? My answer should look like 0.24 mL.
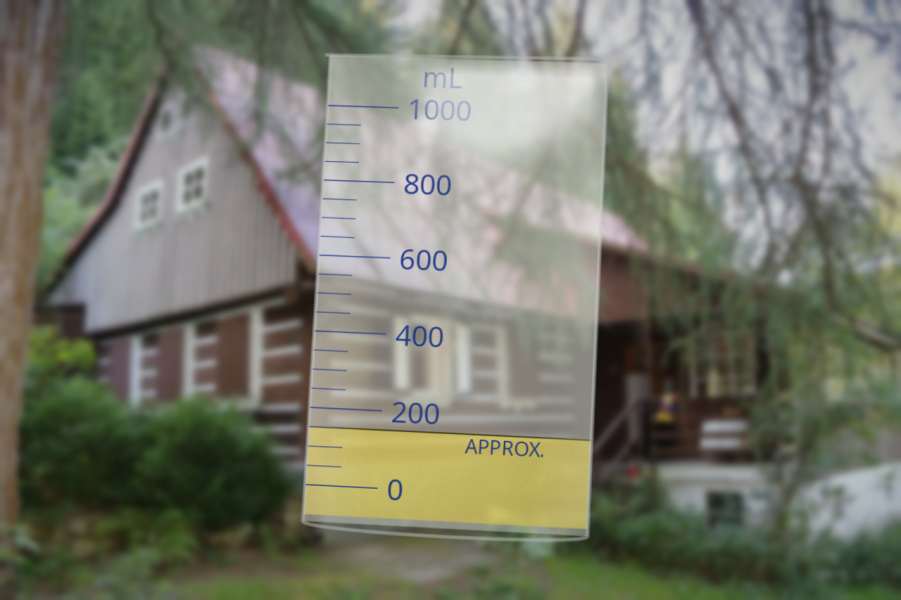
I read 150 mL
